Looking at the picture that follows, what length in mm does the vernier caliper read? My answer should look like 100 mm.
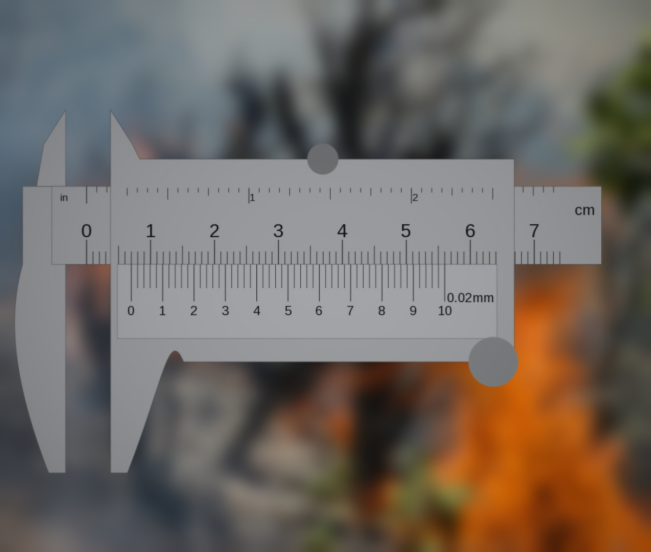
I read 7.0 mm
